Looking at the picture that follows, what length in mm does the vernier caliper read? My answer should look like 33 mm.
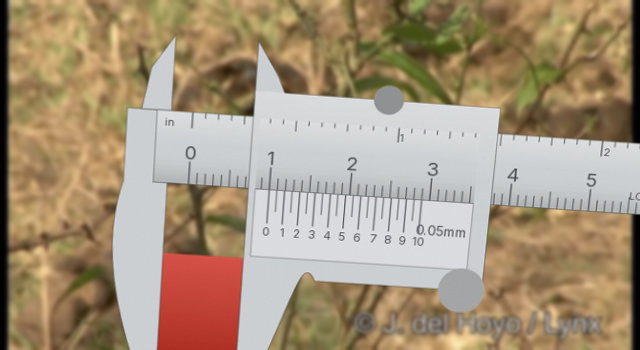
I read 10.0 mm
